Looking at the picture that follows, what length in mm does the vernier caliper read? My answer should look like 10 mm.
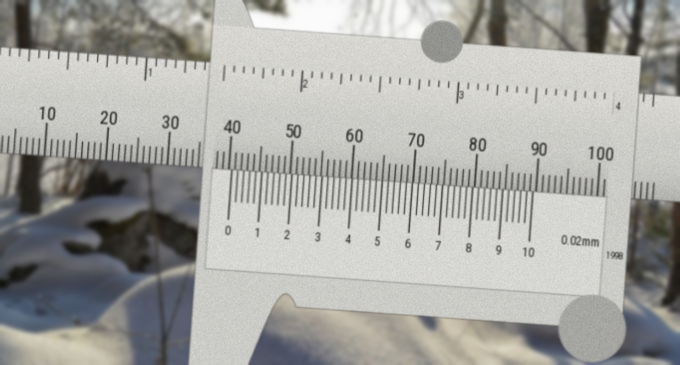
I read 40.5 mm
